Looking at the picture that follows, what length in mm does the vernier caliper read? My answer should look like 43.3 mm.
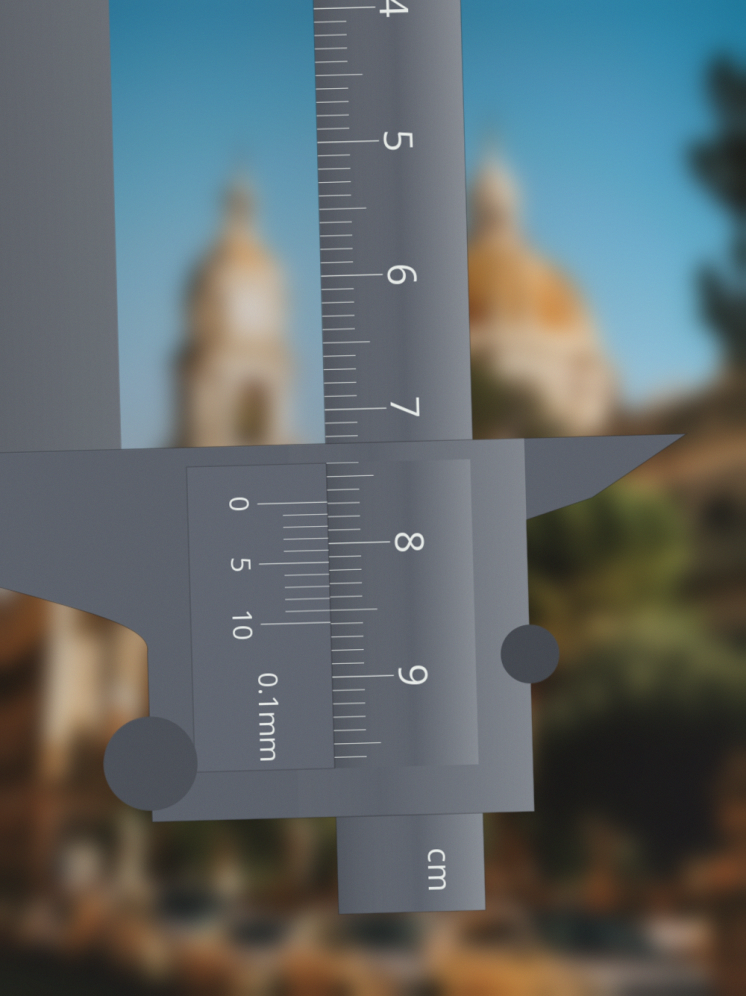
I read 76.9 mm
